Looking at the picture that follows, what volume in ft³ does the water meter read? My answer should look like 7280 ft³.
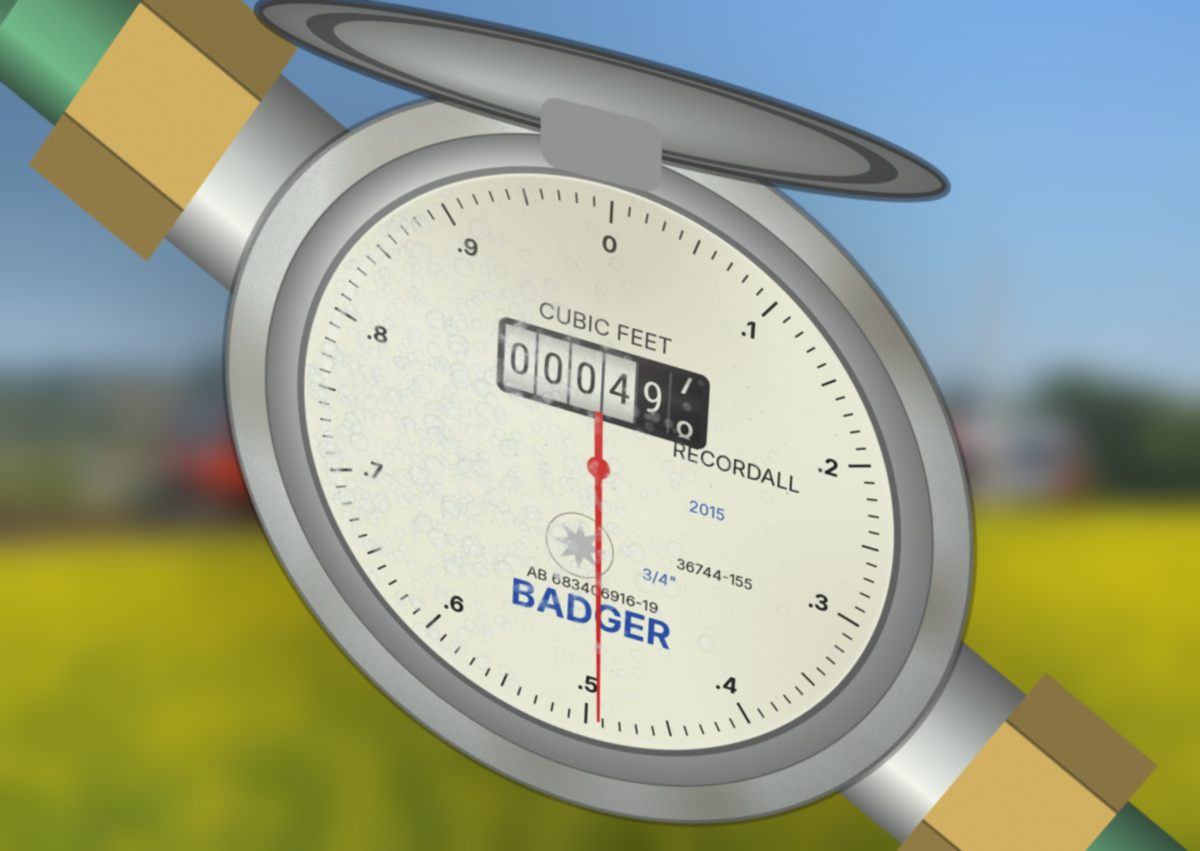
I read 497.49 ft³
